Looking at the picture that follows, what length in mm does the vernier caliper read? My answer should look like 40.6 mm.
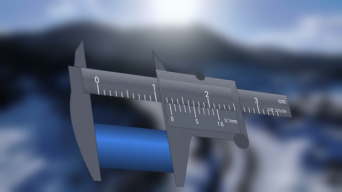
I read 12.4 mm
